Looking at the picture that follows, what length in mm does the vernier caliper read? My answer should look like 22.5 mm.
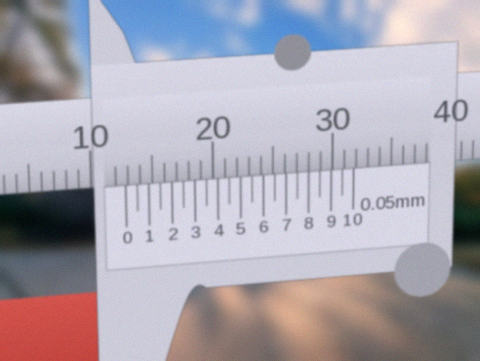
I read 12.8 mm
